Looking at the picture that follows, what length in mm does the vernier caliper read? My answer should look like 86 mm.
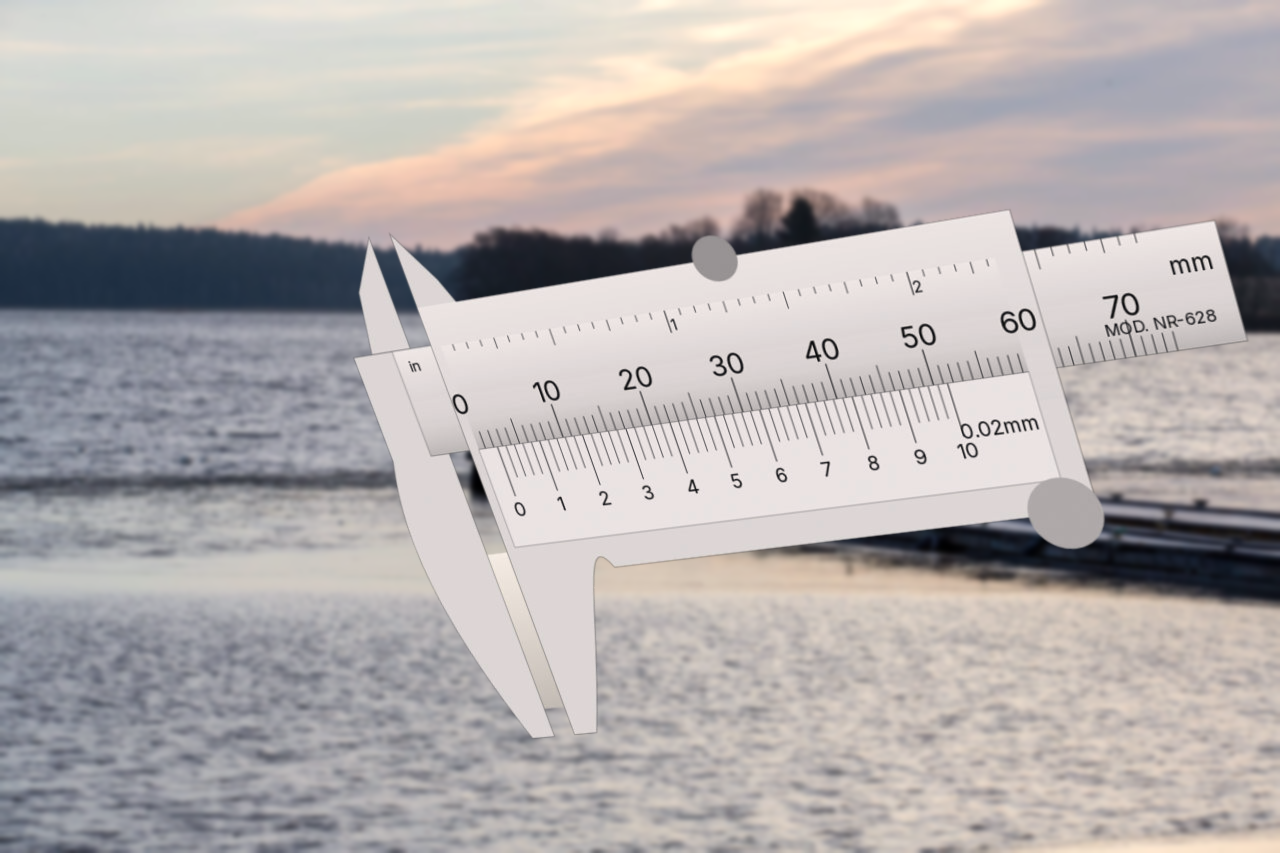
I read 2.4 mm
